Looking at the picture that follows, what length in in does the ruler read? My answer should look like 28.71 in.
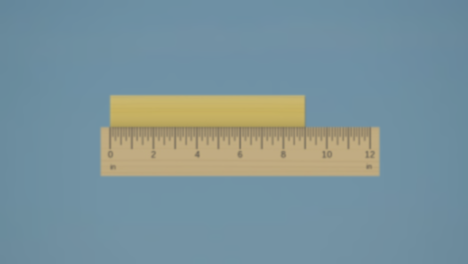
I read 9 in
